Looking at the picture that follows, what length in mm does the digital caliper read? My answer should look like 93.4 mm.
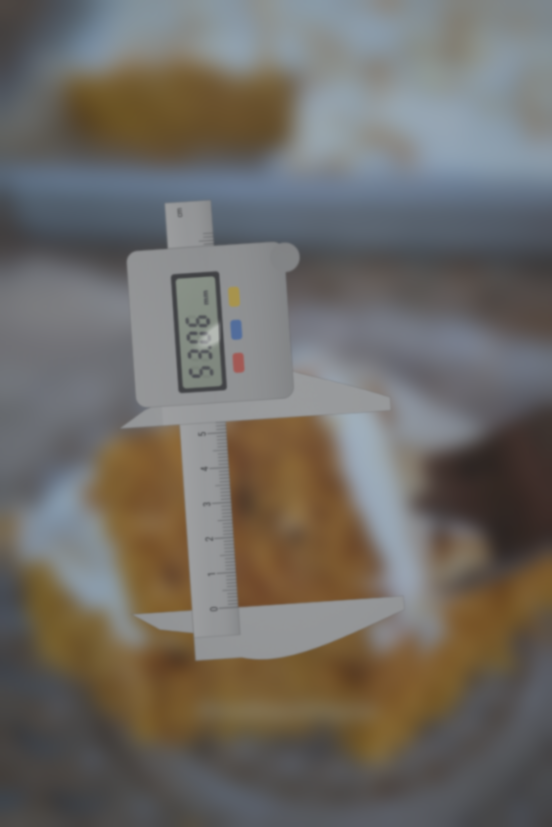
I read 53.06 mm
